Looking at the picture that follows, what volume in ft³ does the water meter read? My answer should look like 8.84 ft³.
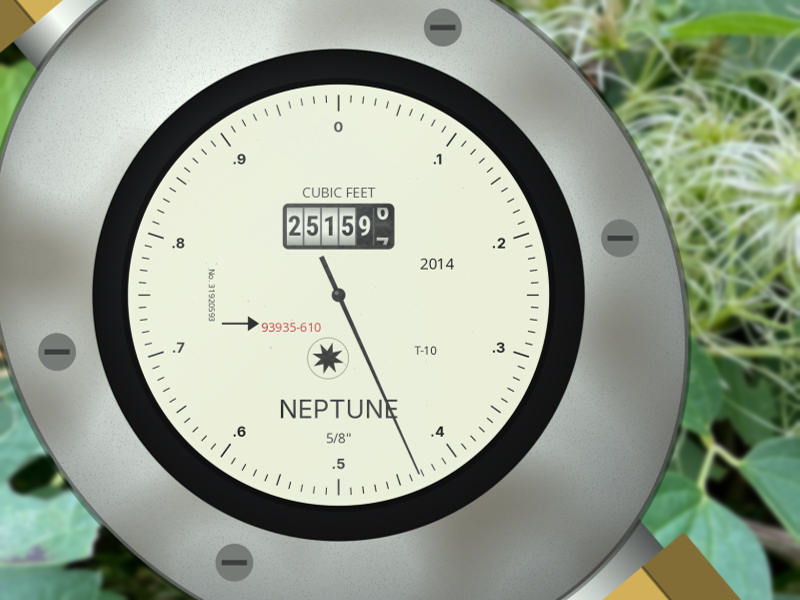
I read 251596.43 ft³
